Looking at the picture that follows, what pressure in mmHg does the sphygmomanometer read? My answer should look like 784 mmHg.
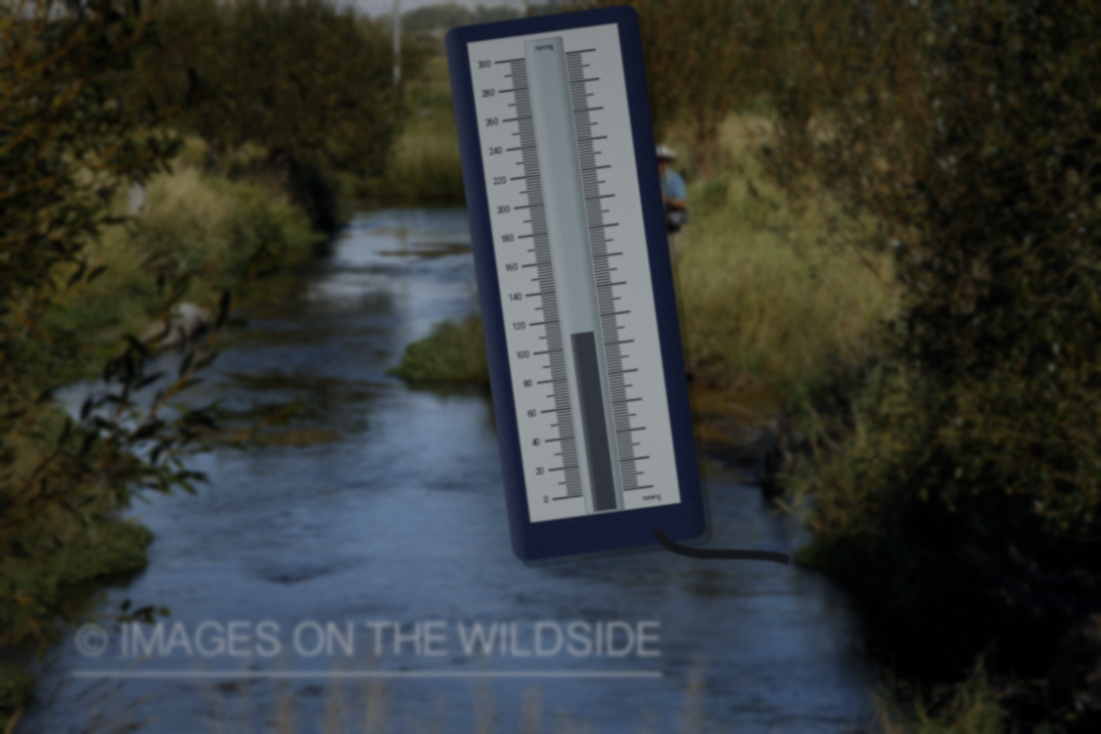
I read 110 mmHg
